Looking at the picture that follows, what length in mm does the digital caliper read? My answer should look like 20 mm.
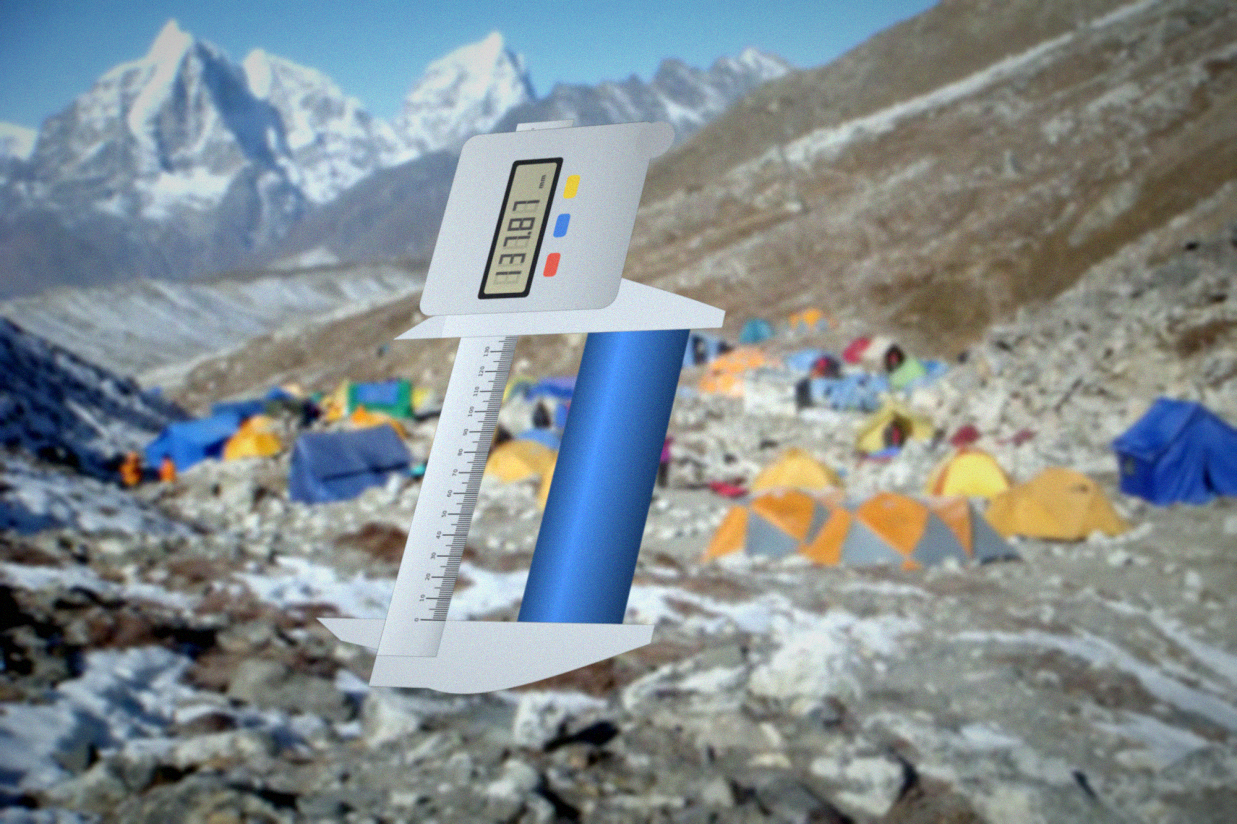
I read 137.87 mm
